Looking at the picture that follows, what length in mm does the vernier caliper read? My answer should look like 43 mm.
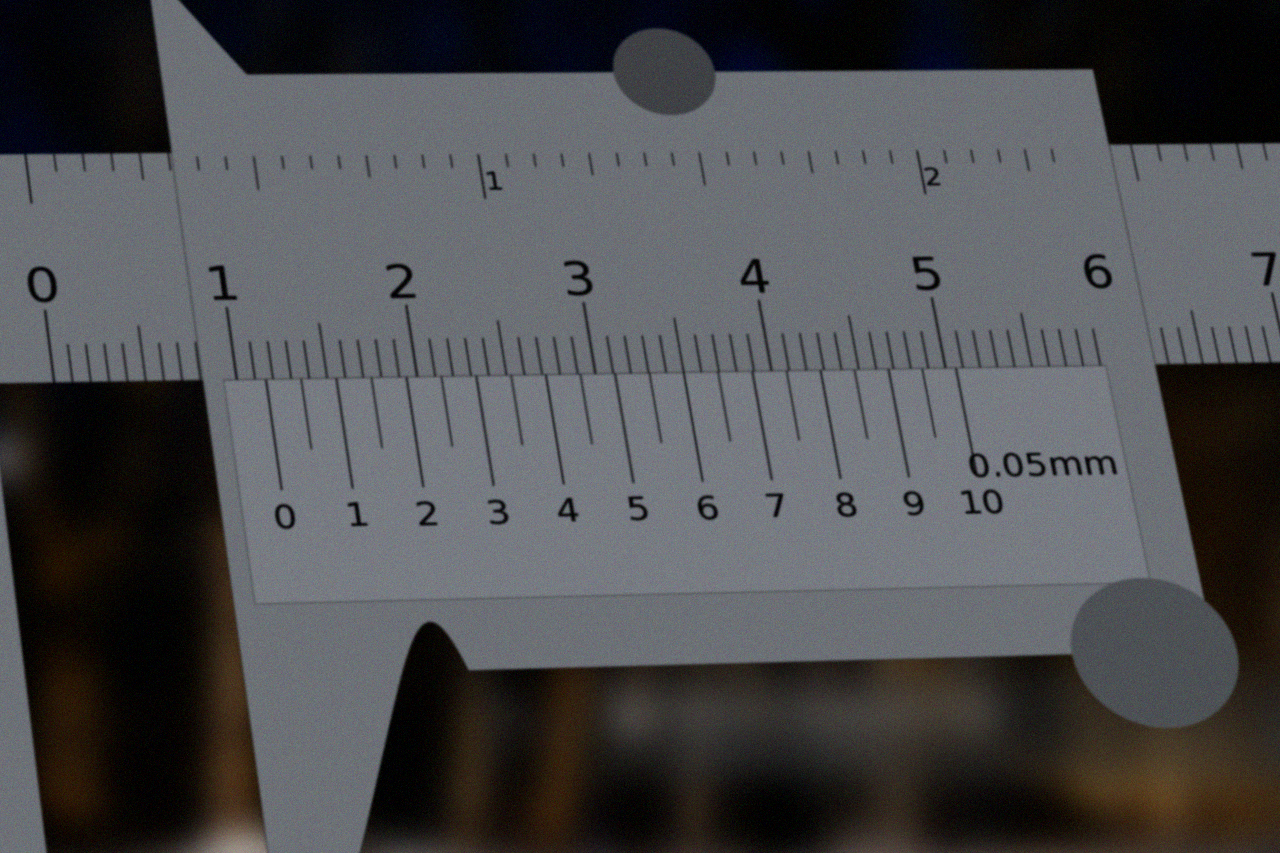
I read 11.6 mm
